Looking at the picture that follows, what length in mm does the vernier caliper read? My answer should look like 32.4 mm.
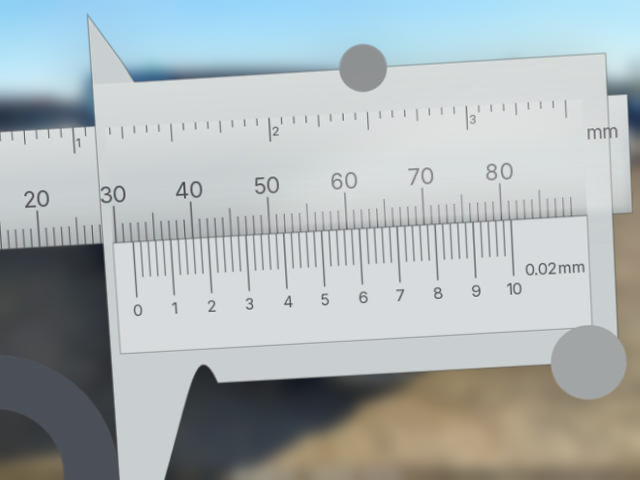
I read 32.2 mm
